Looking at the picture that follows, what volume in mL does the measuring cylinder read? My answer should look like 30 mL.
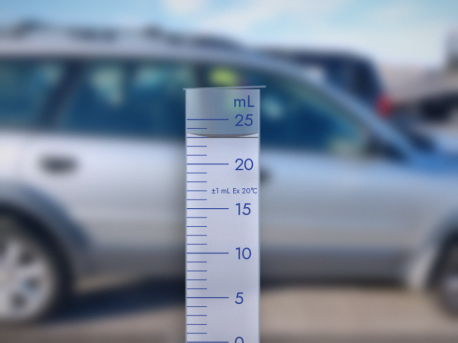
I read 23 mL
